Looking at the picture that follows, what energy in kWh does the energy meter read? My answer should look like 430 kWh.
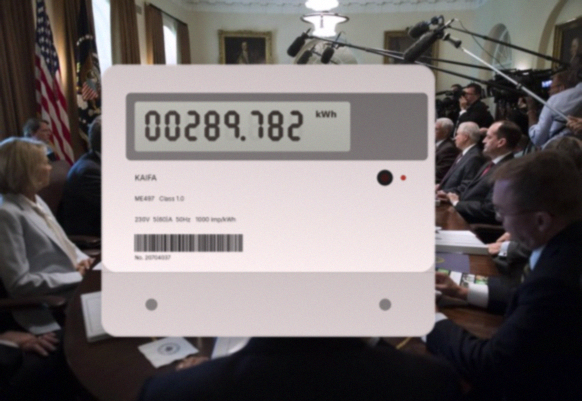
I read 289.782 kWh
